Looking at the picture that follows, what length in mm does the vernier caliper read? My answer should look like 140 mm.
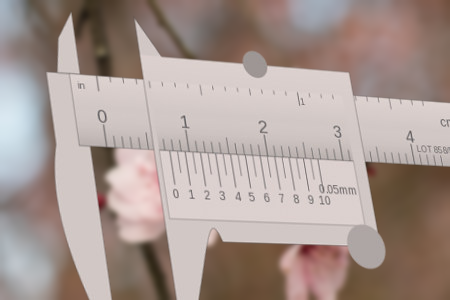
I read 7.6 mm
